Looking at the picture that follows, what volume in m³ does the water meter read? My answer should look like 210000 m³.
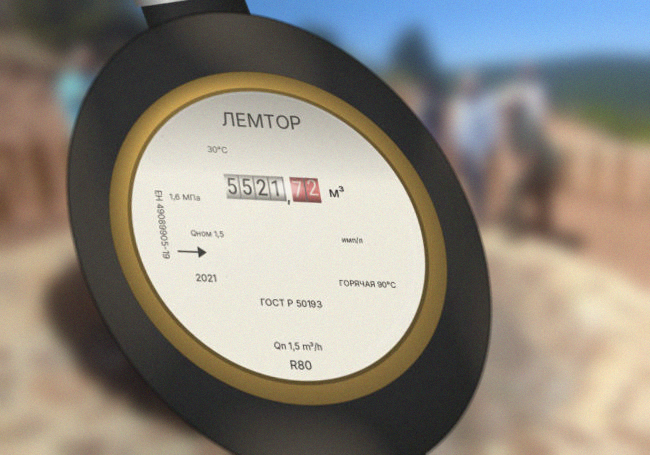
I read 5521.72 m³
